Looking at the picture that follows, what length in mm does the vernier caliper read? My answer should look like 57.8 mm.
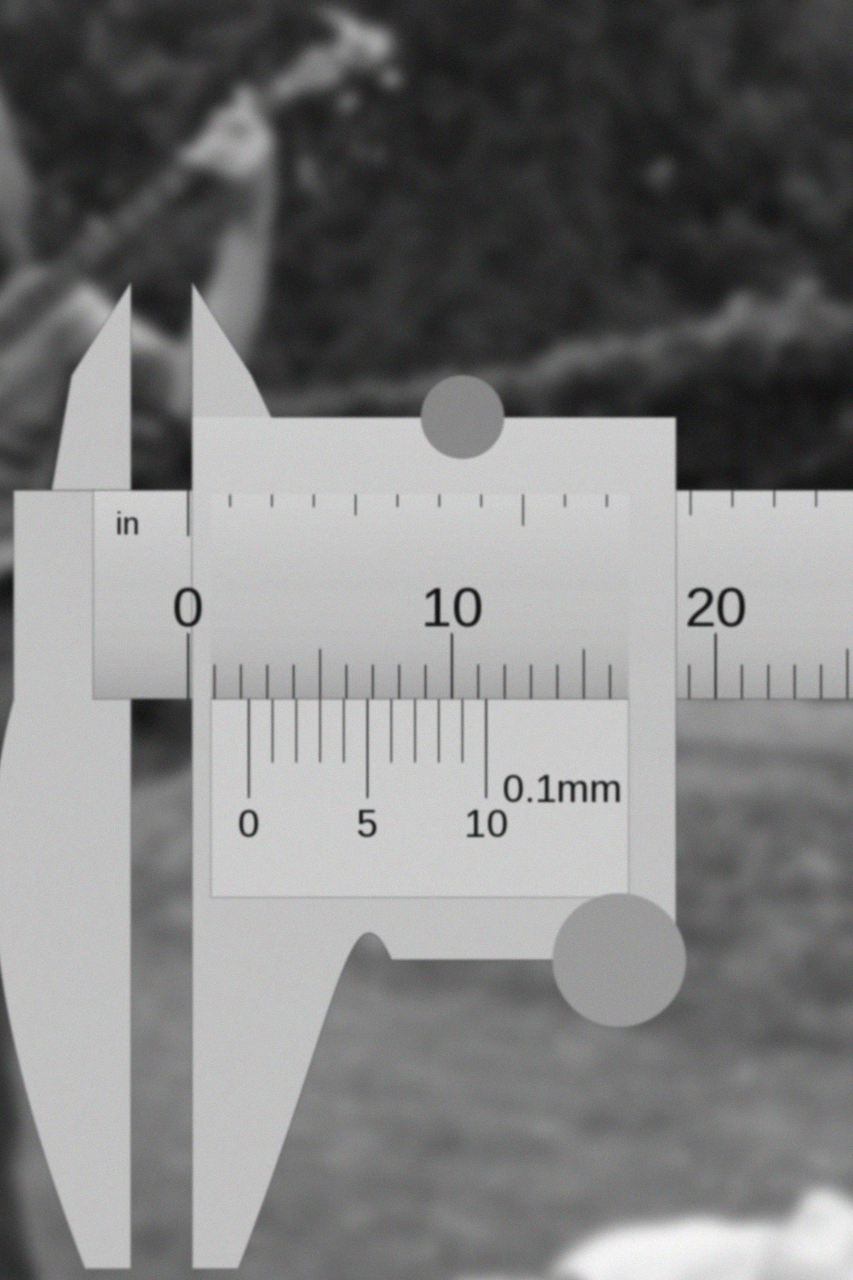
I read 2.3 mm
